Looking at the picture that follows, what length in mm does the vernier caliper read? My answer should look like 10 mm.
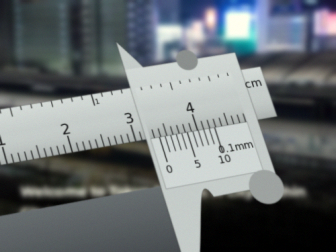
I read 33.8 mm
